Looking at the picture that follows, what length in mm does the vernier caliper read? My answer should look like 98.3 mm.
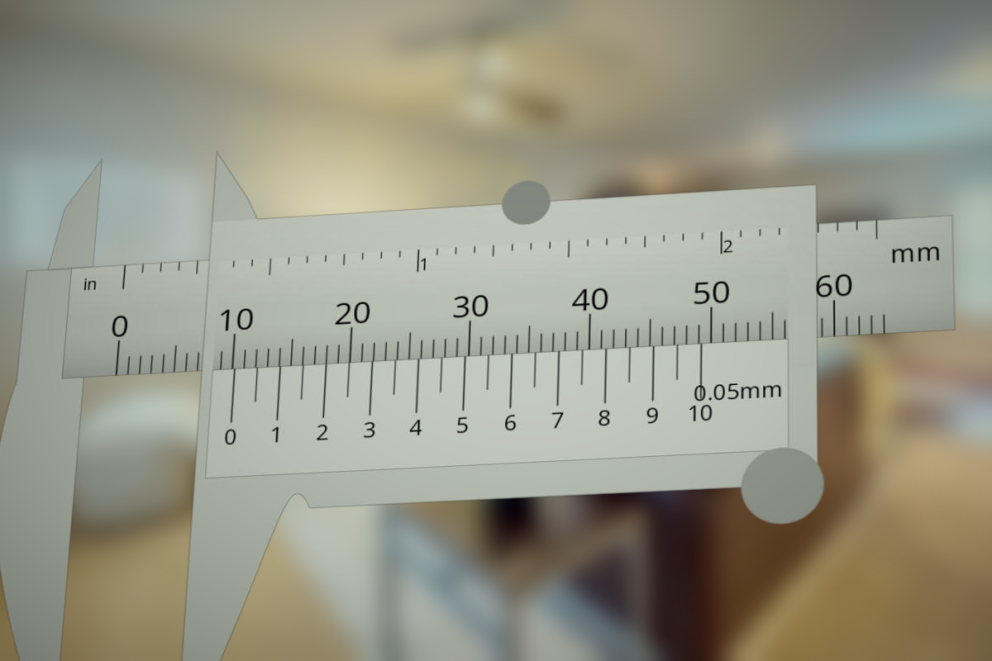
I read 10.2 mm
